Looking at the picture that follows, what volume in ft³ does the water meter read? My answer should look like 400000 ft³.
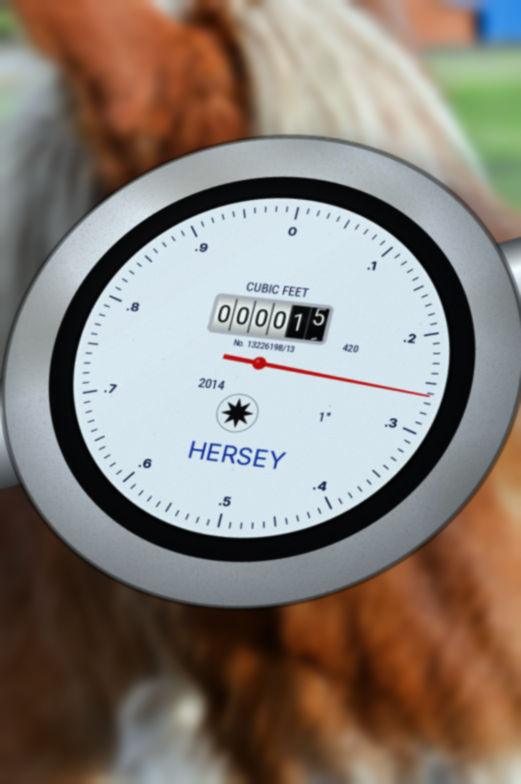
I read 15.26 ft³
